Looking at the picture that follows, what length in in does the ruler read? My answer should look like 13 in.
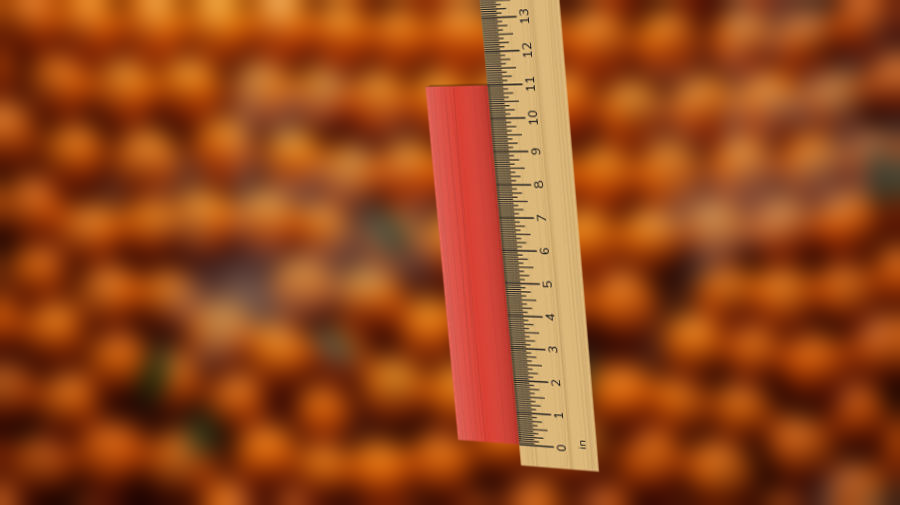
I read 11 in
